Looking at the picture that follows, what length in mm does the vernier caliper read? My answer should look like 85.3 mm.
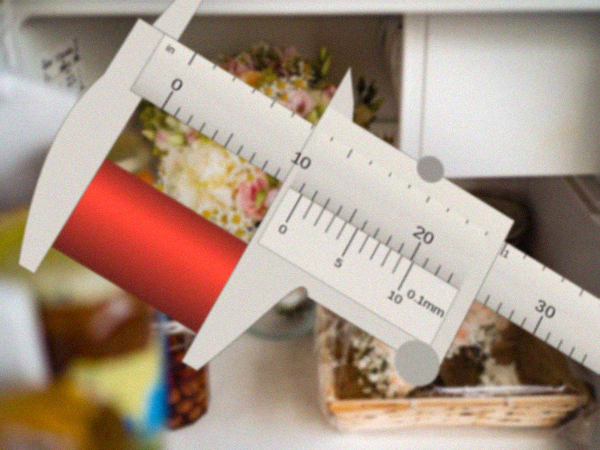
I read 11.2 mm
